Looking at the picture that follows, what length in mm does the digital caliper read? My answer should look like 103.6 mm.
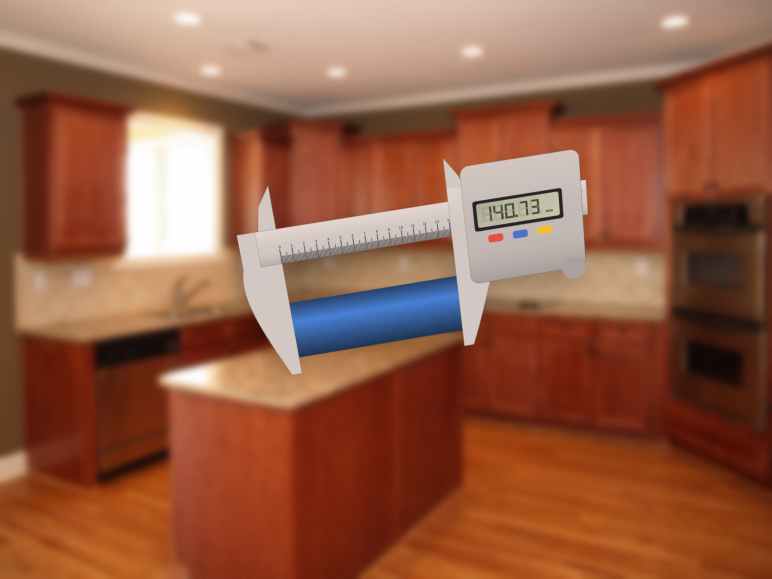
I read 140.73 mm
